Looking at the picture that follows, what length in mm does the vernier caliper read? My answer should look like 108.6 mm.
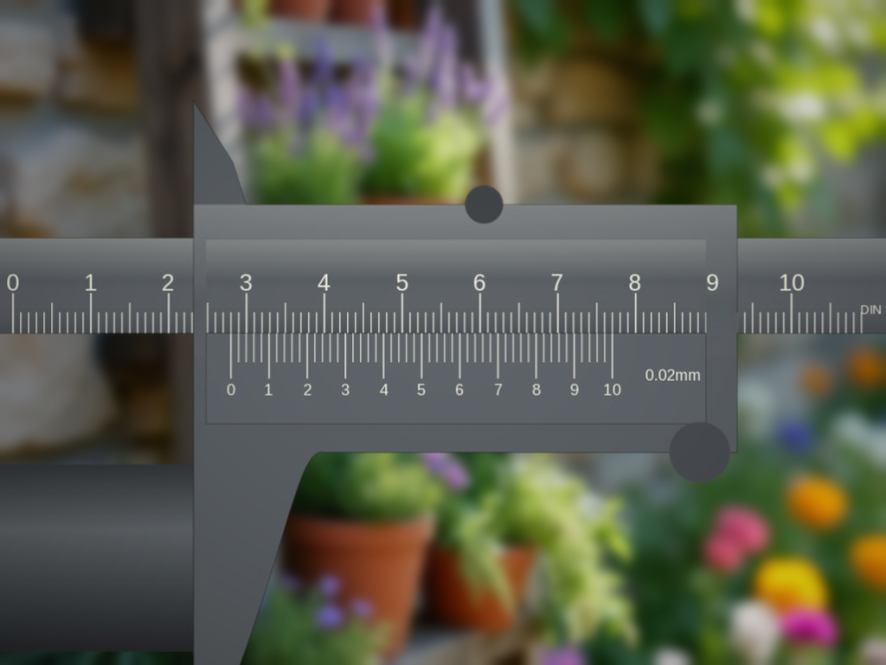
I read 28.0 mm
